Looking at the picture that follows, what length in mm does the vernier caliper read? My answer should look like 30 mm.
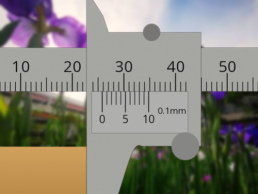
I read 25.8 mm
